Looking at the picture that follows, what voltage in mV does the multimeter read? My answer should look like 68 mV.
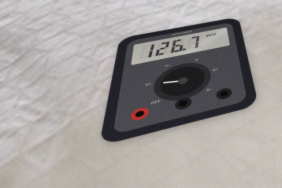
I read 126.7 mV
